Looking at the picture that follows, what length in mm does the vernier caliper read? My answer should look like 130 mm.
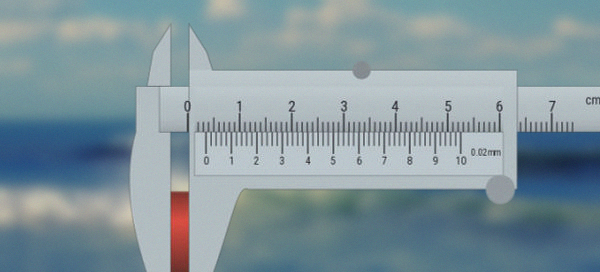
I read 3.5 mm
